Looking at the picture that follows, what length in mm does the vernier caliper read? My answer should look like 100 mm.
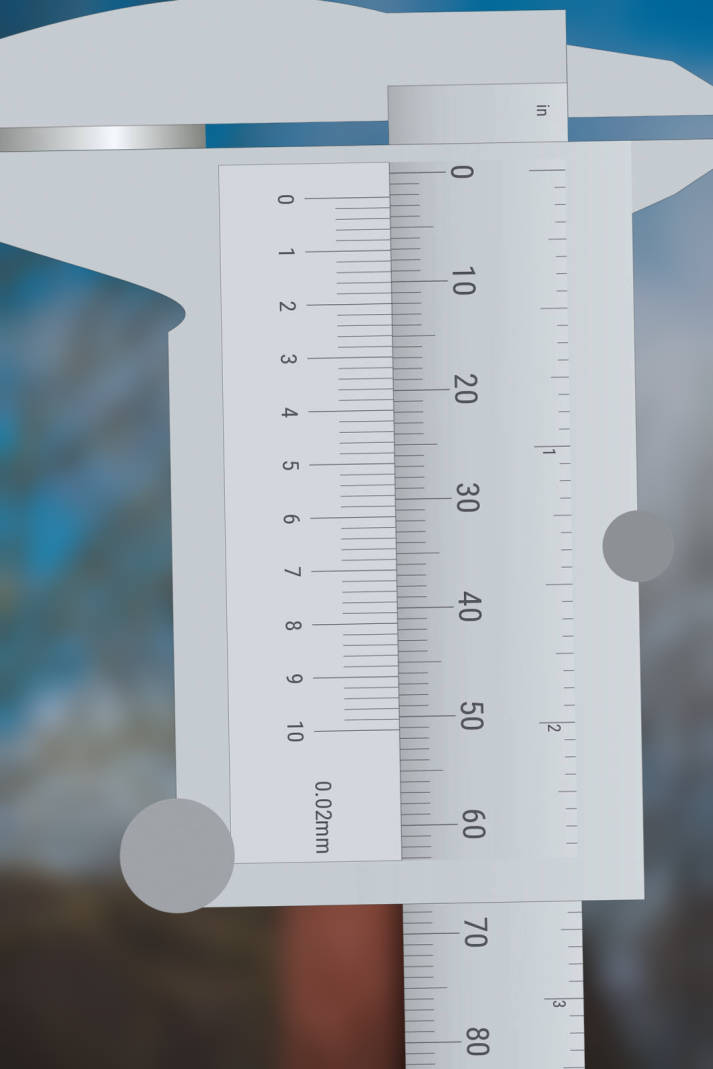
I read 2.2 mm
